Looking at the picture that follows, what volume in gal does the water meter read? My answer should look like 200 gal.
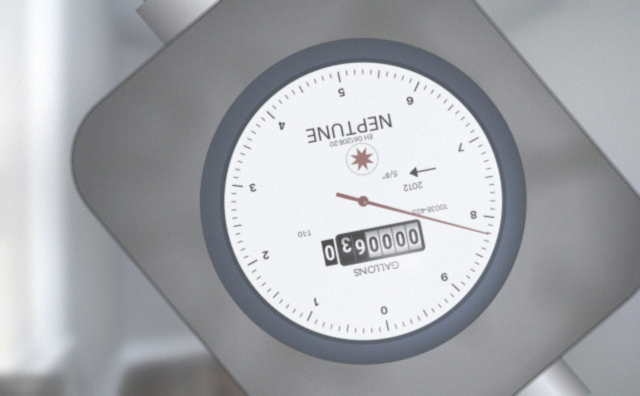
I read 628.2 gal
